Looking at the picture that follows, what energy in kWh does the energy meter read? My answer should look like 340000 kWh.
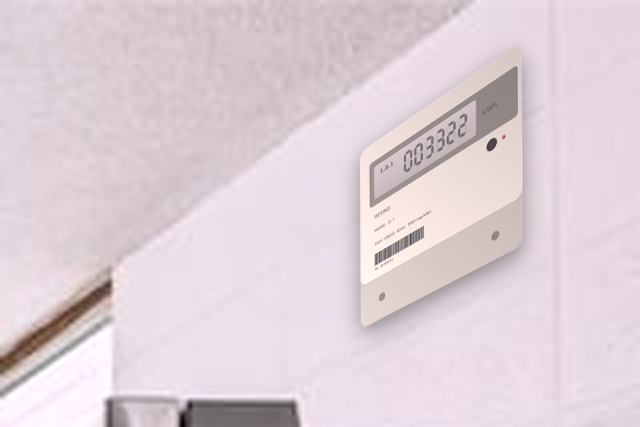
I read 3322 kWh
